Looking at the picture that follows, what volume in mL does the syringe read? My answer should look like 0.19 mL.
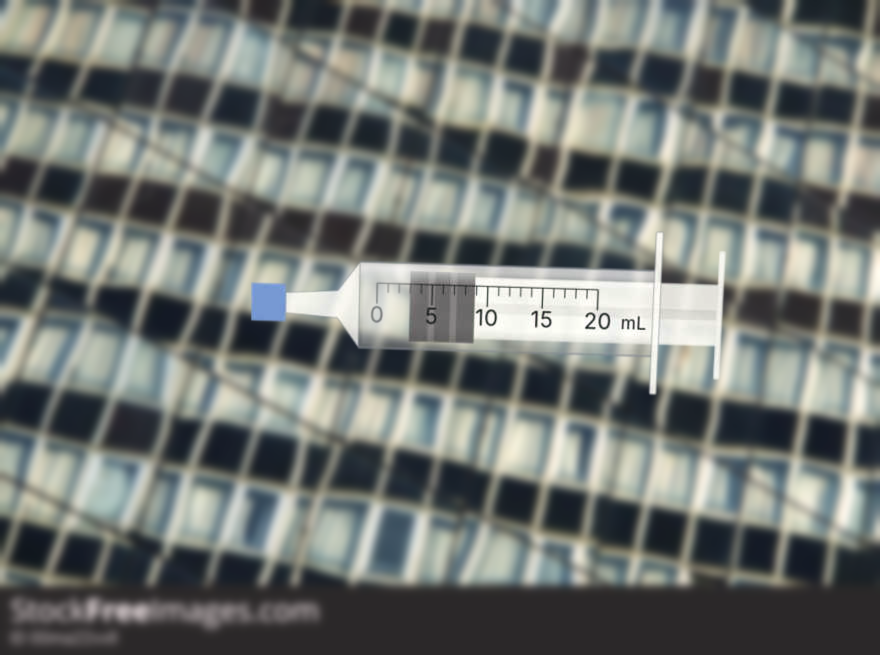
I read 3 mL
